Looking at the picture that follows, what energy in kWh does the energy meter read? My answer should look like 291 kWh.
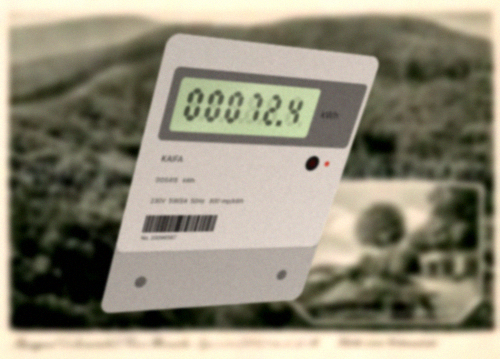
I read 72.4 kWh
